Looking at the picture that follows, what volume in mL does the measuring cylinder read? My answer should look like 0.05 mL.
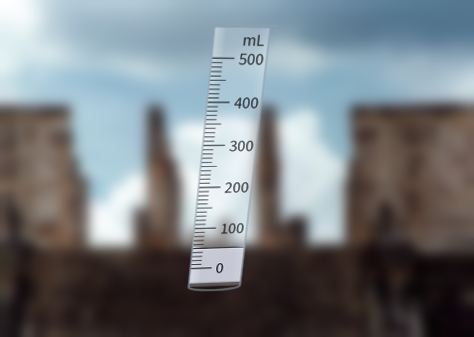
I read 50 mL
